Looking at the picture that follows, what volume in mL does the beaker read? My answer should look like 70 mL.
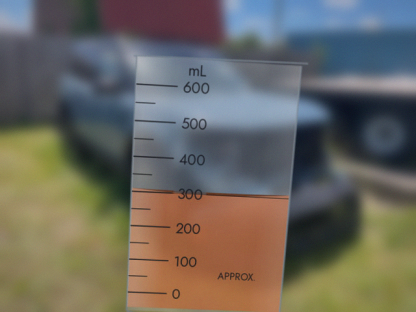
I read 300 mL
